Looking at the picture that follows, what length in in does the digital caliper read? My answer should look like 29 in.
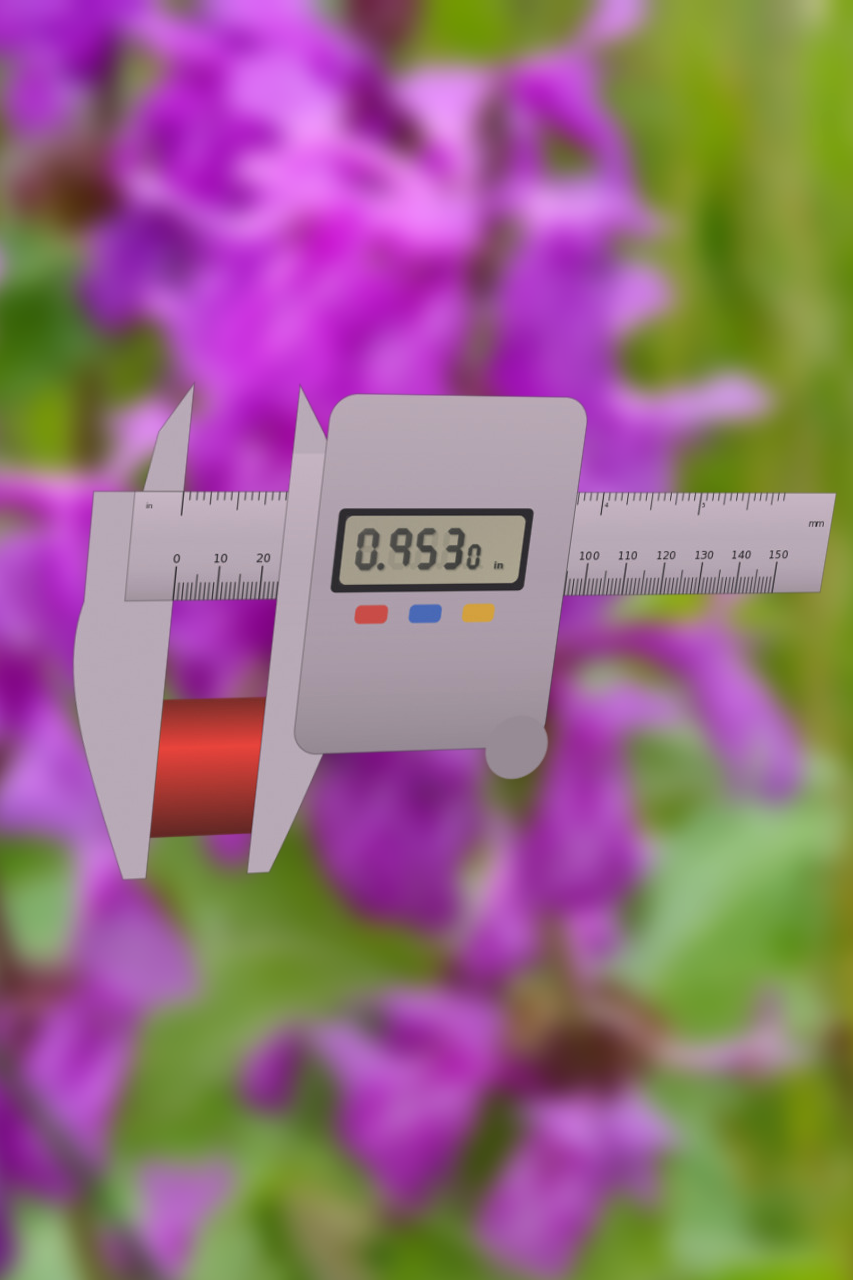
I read 0.9530 in
